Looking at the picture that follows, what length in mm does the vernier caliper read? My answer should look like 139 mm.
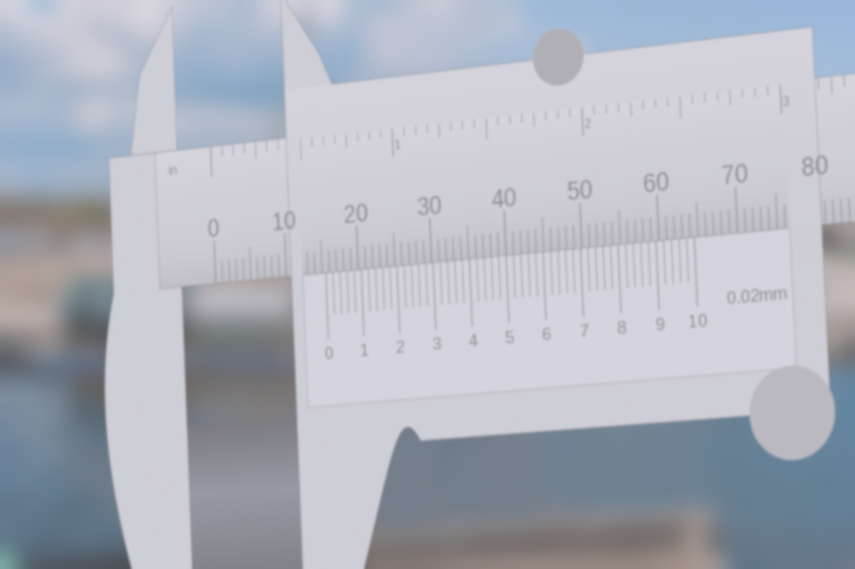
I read 15.5 mm
